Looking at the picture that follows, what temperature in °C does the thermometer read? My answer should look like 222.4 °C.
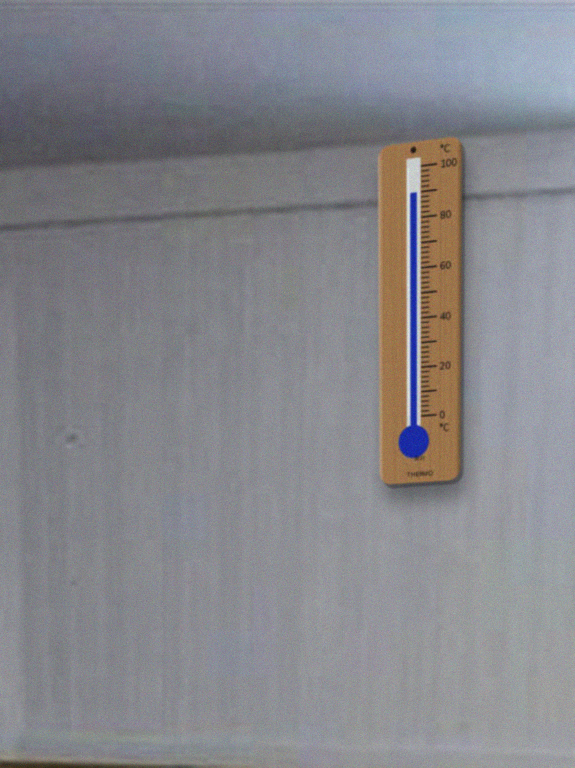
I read 90 °C
